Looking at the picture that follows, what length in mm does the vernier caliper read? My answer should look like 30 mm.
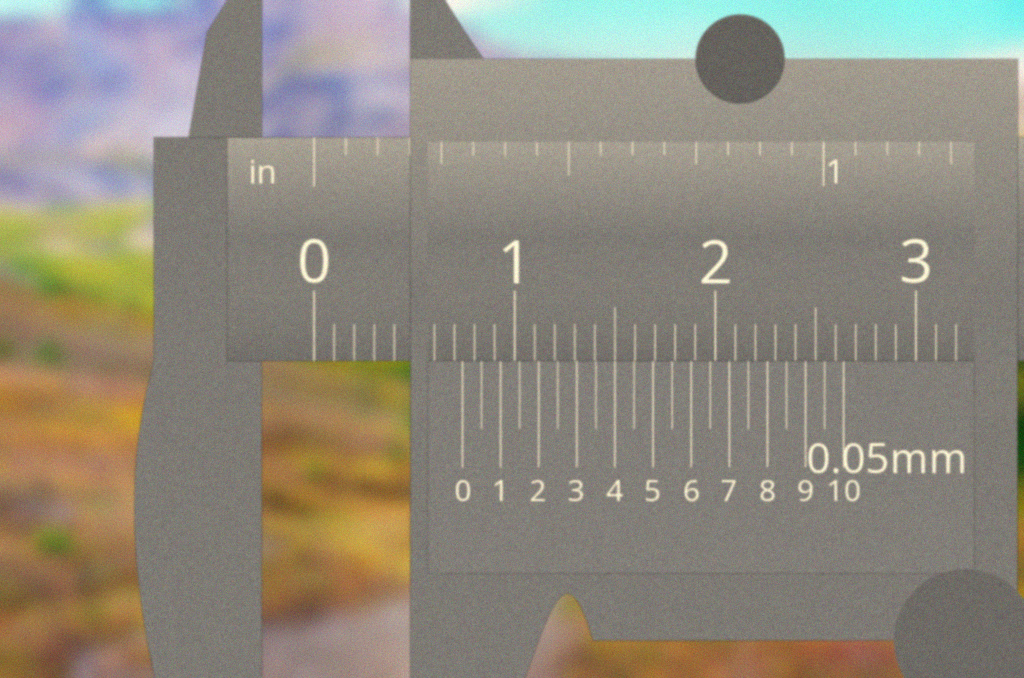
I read 7.4 mm
